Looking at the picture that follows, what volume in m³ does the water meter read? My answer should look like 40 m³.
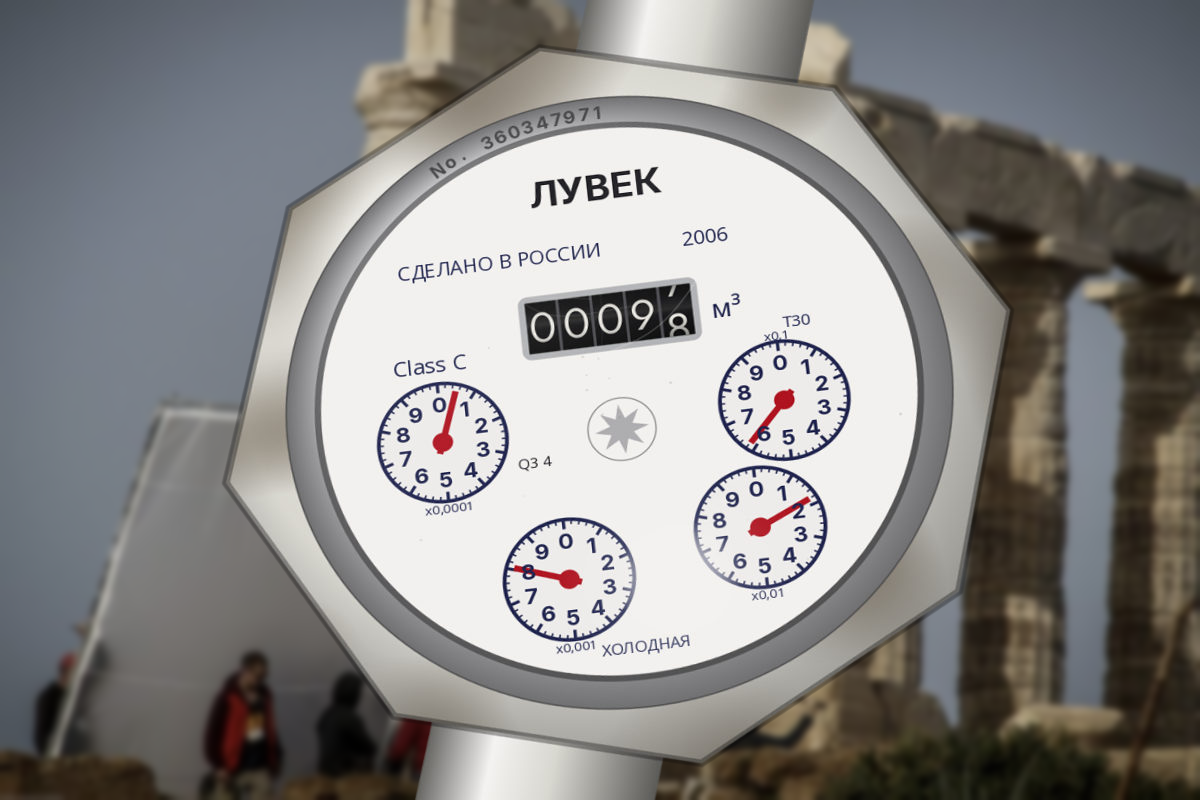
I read 97.6180 m³
